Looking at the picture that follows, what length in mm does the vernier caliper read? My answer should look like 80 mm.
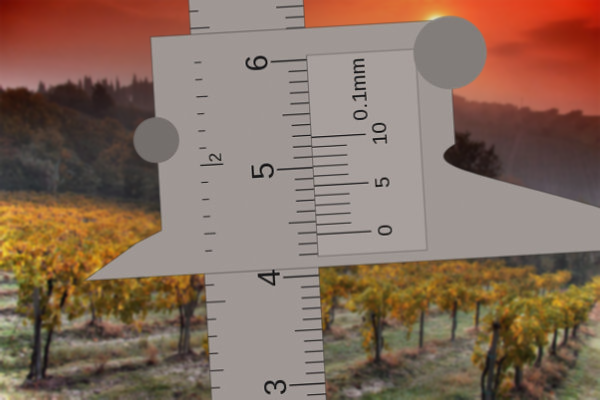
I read 43.8 mm
